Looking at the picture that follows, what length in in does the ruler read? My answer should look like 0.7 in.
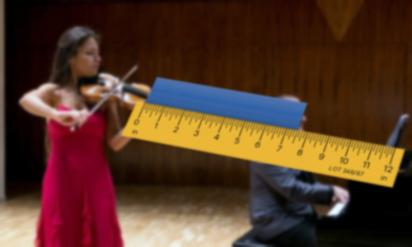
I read 7.5 in
